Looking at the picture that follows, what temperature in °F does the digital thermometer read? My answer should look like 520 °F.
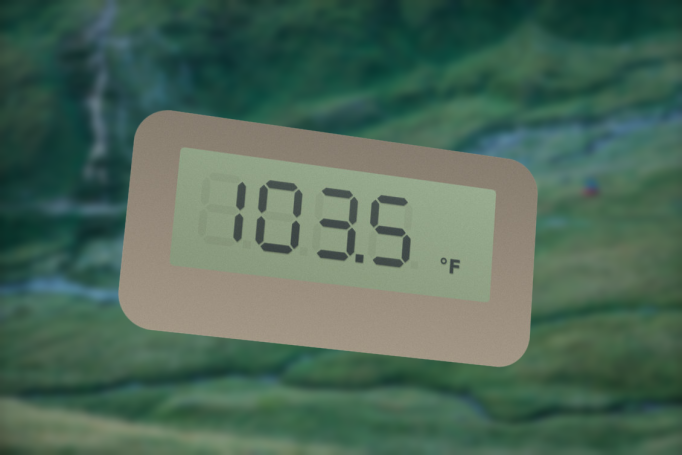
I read 103.5 °F
